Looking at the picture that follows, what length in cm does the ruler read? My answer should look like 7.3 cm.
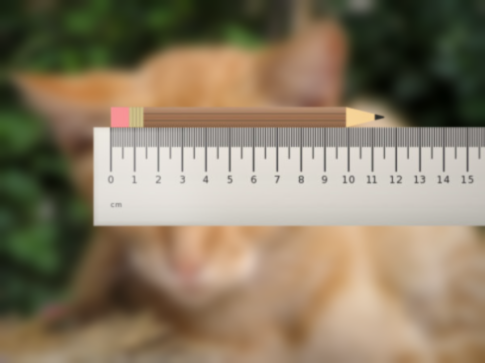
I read 11.5 cm
